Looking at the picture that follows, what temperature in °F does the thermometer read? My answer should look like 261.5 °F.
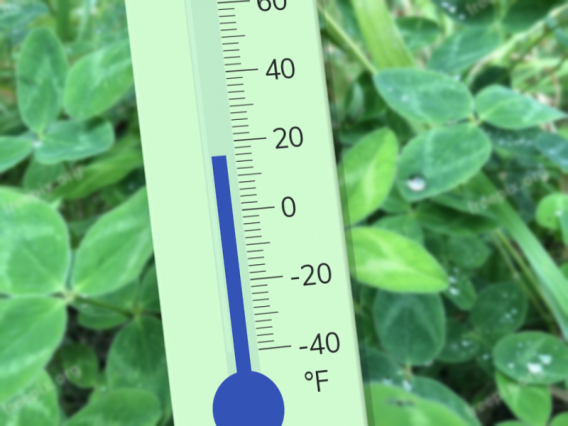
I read 16 °F
